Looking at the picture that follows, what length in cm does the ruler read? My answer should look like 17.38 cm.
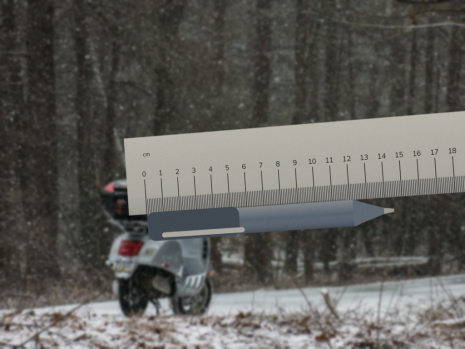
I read 14.5 cm
